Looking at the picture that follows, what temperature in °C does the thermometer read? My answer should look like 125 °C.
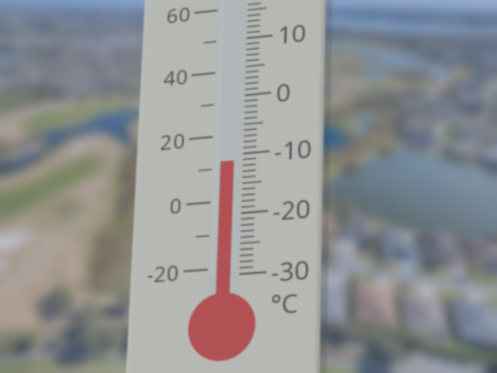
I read -11 °C
